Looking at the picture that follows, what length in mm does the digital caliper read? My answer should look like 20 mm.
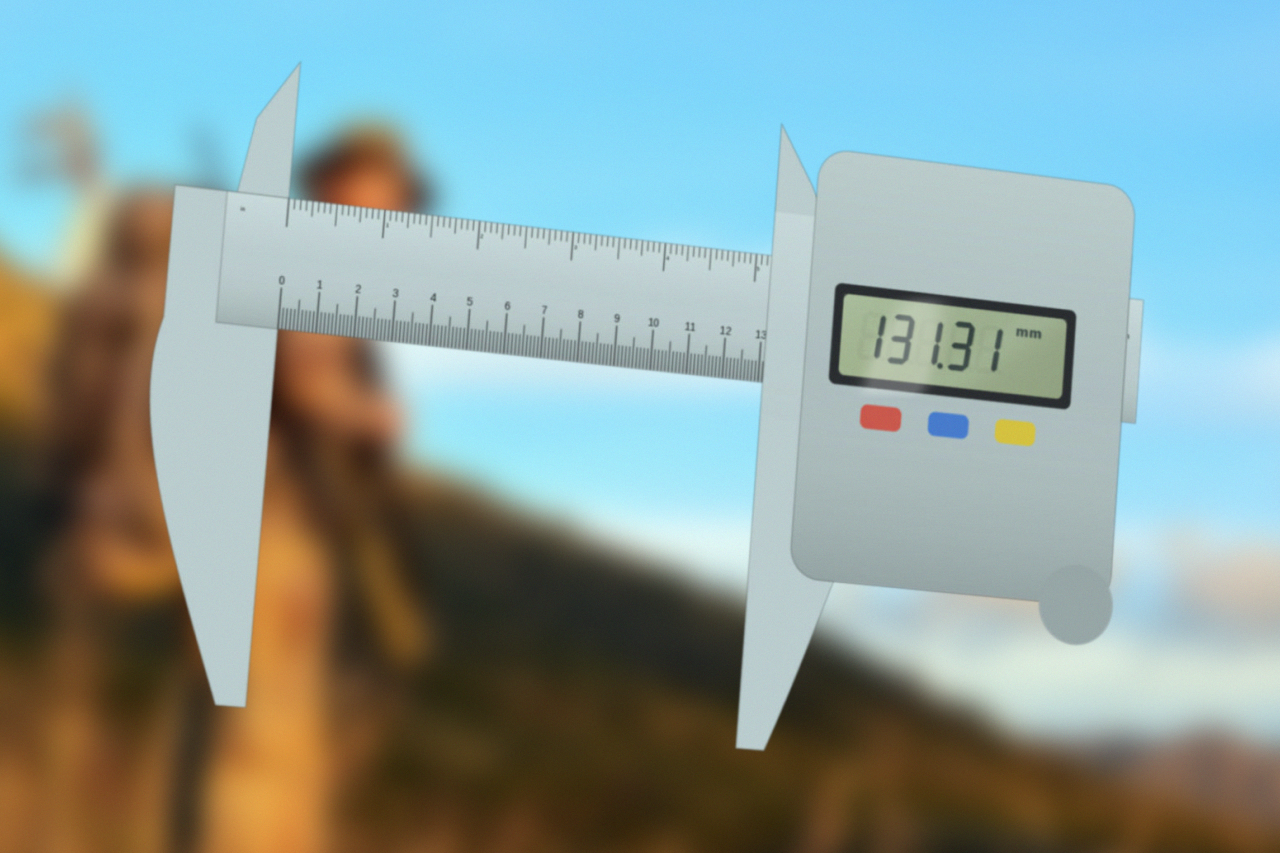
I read 131.31 mm
